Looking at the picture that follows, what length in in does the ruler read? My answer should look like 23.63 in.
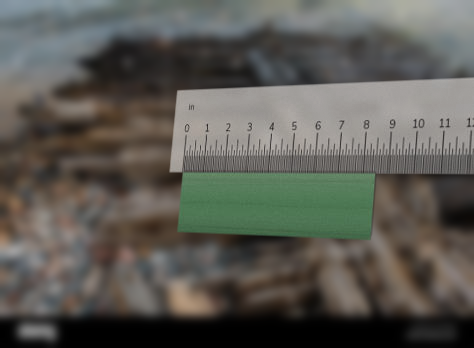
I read 8.5 in
